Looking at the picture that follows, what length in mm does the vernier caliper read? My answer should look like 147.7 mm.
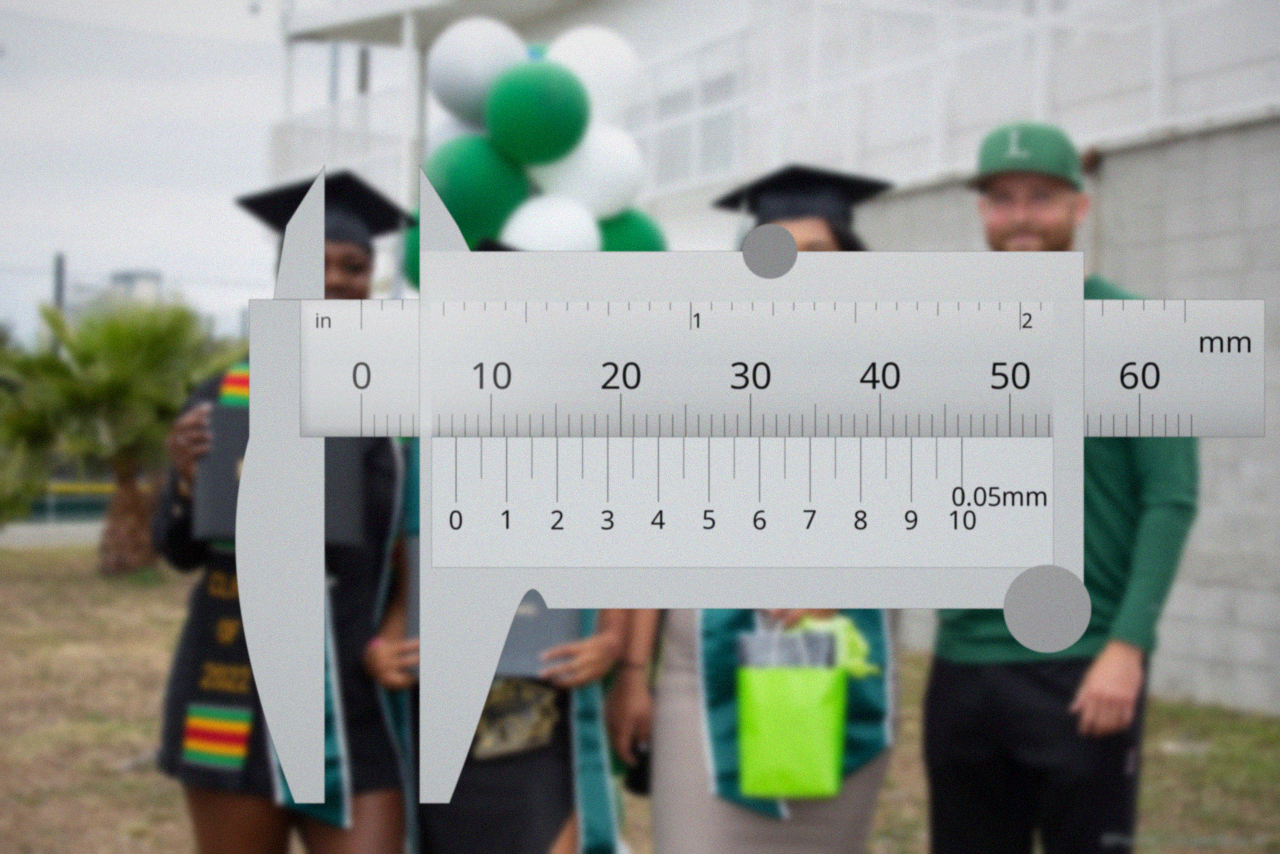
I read 7.3 mm
